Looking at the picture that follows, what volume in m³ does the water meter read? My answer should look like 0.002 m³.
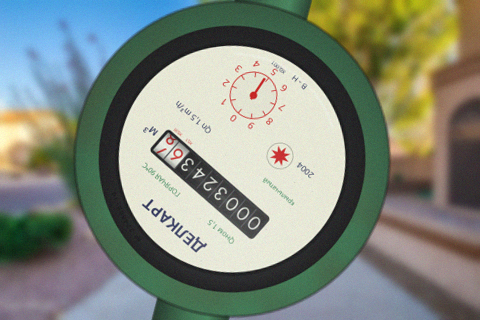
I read 3243.674 m³
